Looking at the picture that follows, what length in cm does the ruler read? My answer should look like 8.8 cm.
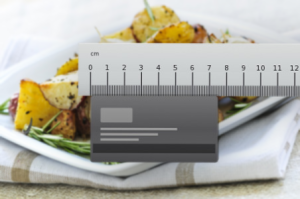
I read 7.5 cm
